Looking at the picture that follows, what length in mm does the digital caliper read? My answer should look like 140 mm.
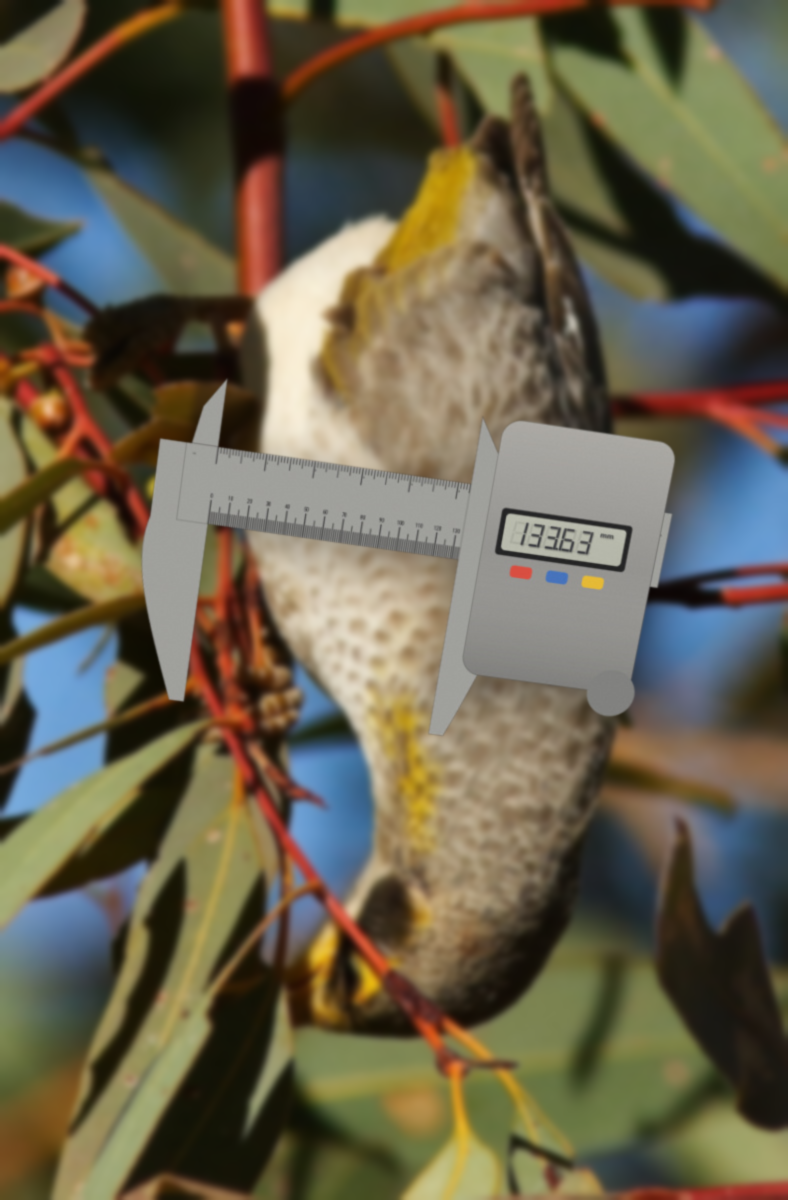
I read 133.63 mm
